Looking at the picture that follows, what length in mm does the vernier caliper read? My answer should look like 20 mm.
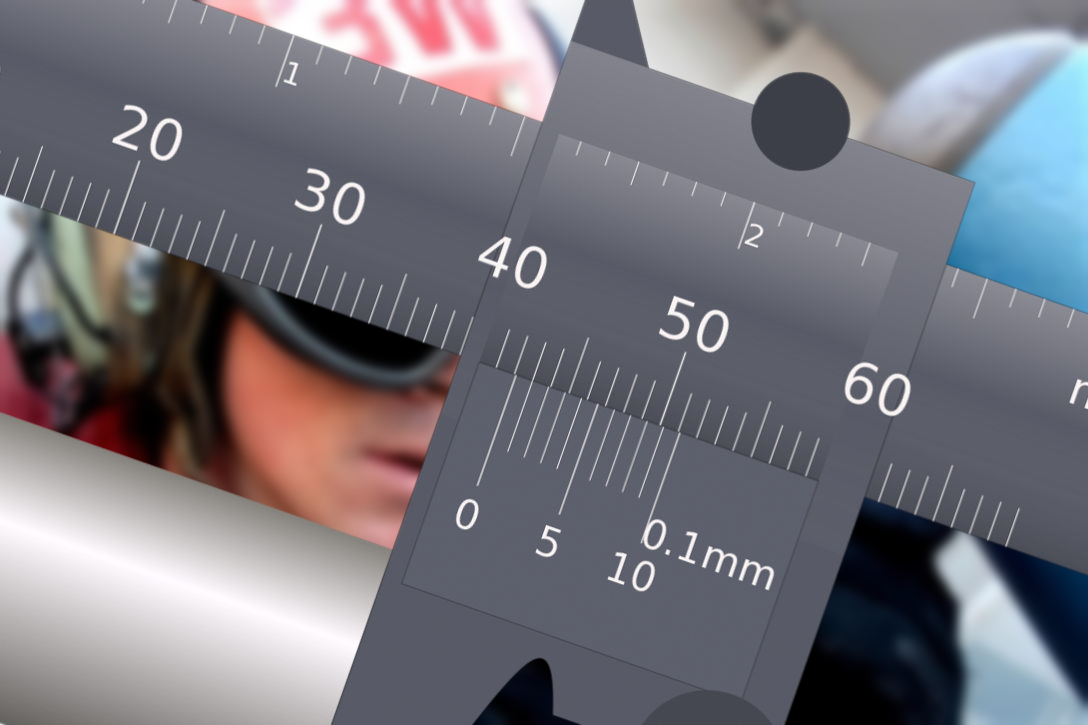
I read 42.1 mm
